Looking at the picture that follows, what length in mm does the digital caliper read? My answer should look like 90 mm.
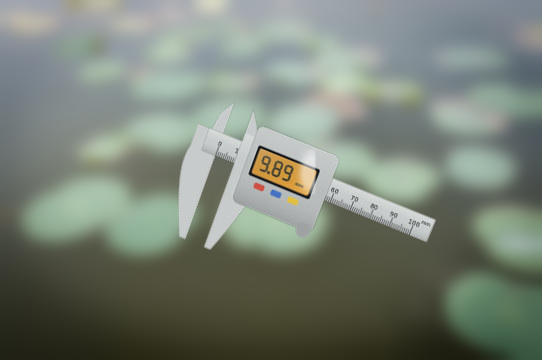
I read 9.89 mm
